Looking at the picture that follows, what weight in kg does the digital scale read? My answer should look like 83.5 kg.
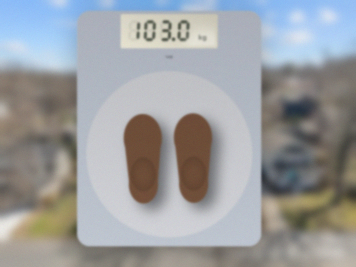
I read 103.0 kg
